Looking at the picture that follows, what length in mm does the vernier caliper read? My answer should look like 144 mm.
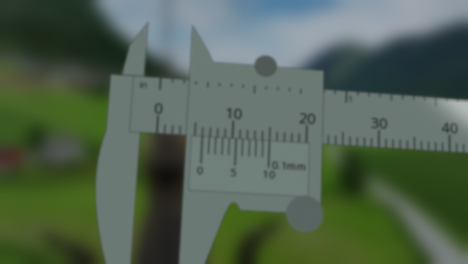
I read 6.0 mm
